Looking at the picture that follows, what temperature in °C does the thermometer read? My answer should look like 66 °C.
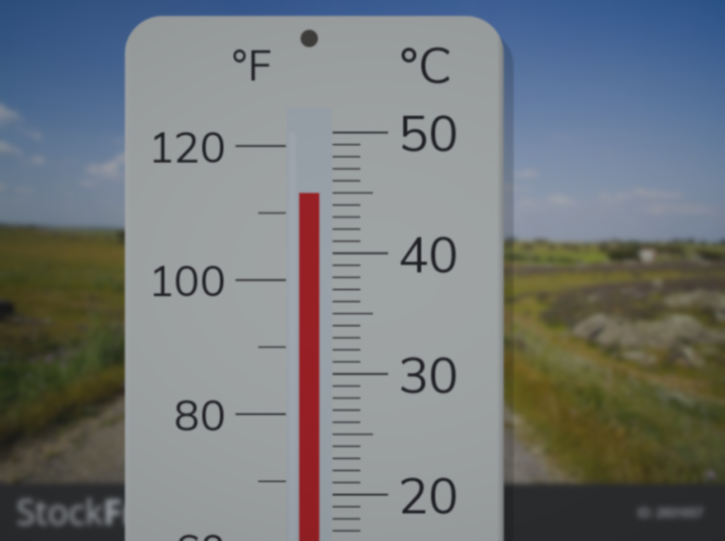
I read 45 °C
